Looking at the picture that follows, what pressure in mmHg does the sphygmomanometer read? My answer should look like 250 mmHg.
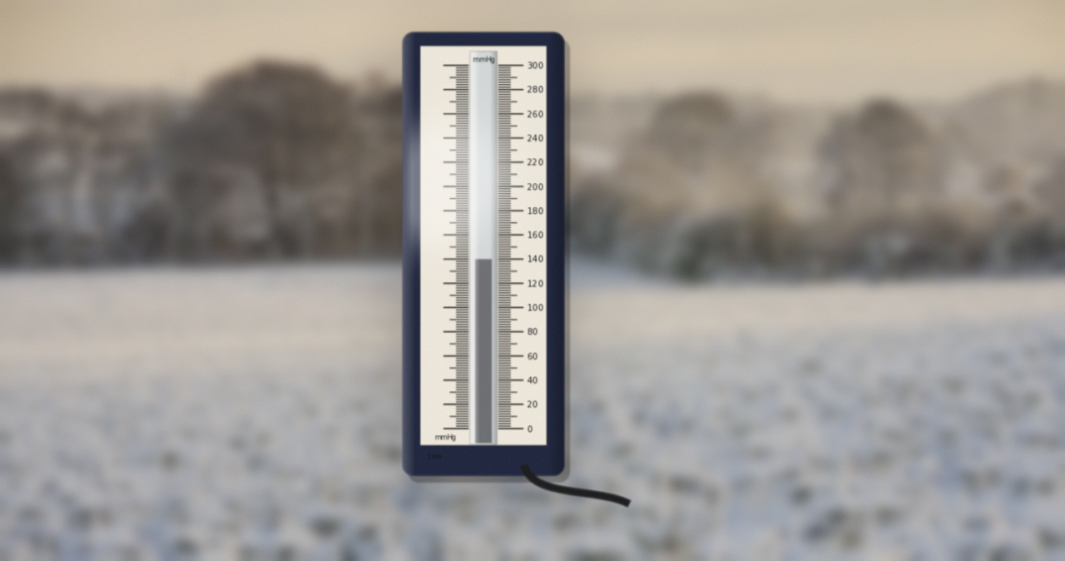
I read 140 mmHg
